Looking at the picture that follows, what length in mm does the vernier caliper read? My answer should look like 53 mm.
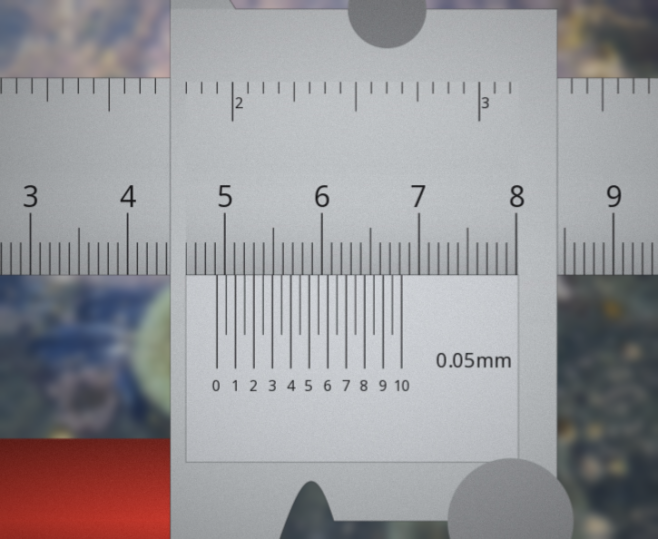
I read 49.2 mm
